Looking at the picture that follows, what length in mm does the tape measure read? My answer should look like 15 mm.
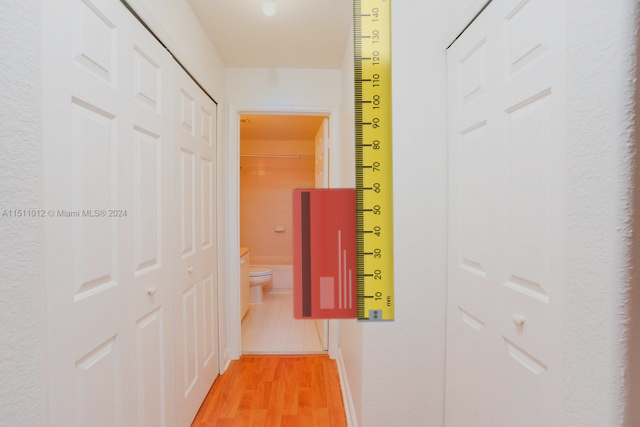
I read 60 mm
